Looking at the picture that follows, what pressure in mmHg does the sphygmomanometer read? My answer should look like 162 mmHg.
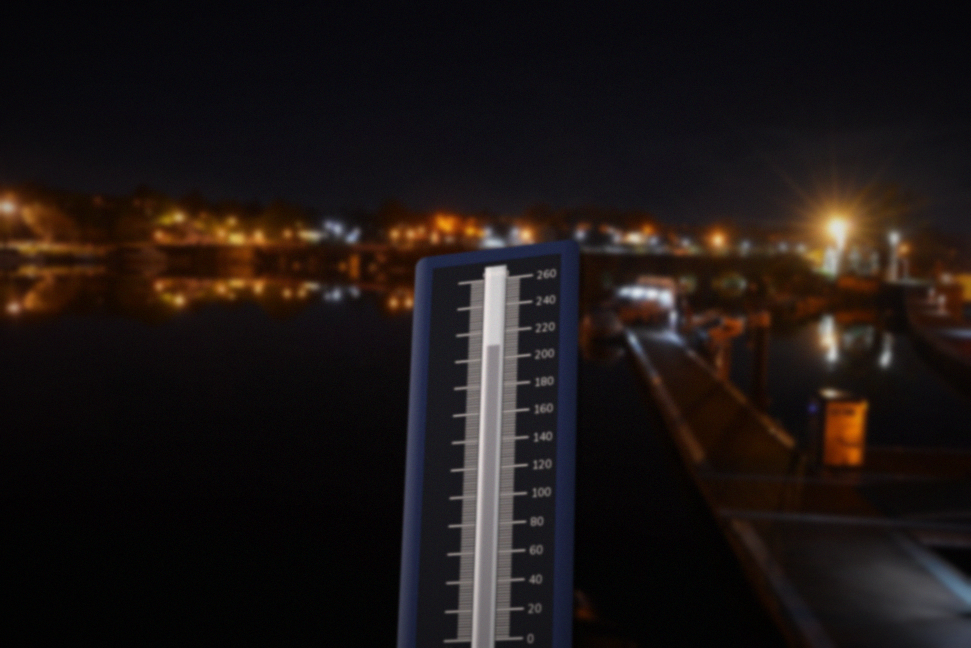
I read 210 mmHg
